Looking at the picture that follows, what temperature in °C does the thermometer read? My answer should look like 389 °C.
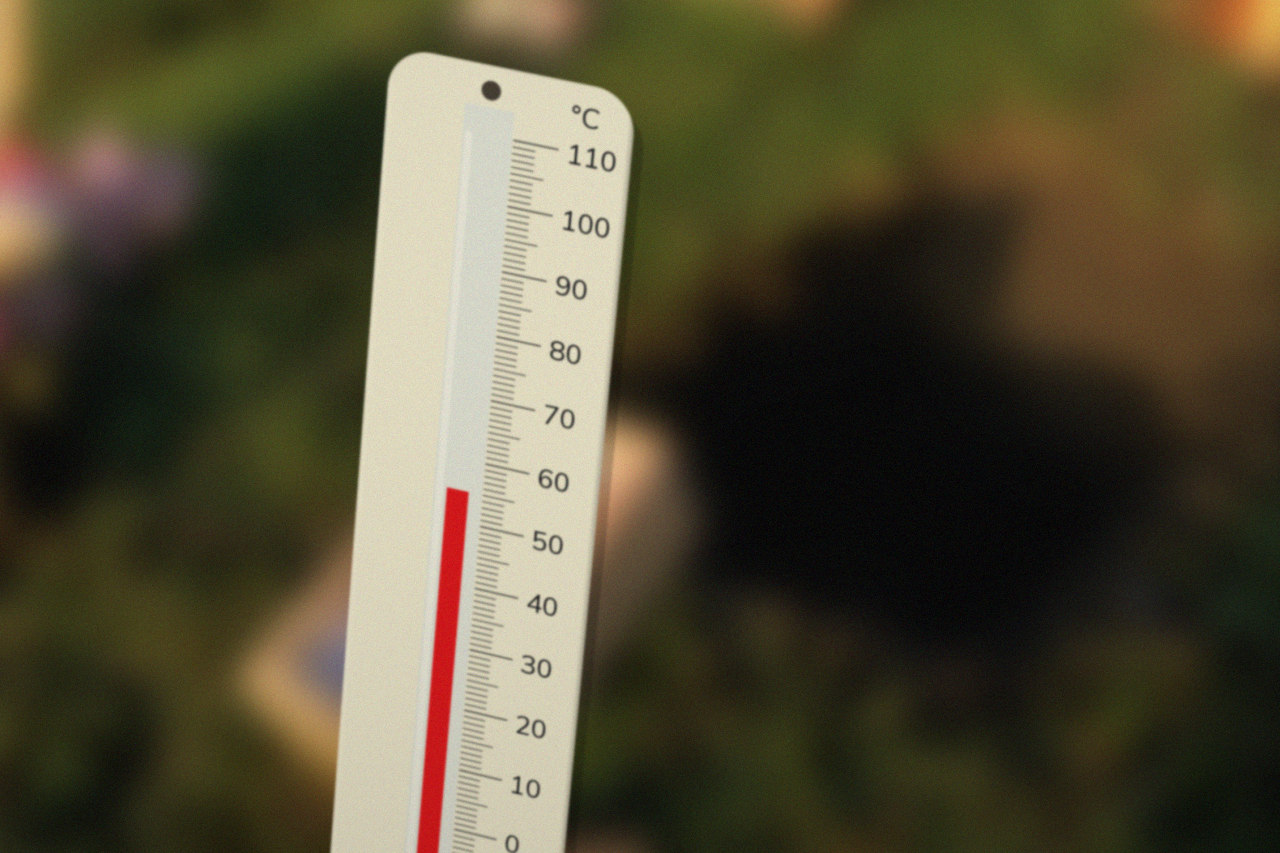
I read 55 °C
